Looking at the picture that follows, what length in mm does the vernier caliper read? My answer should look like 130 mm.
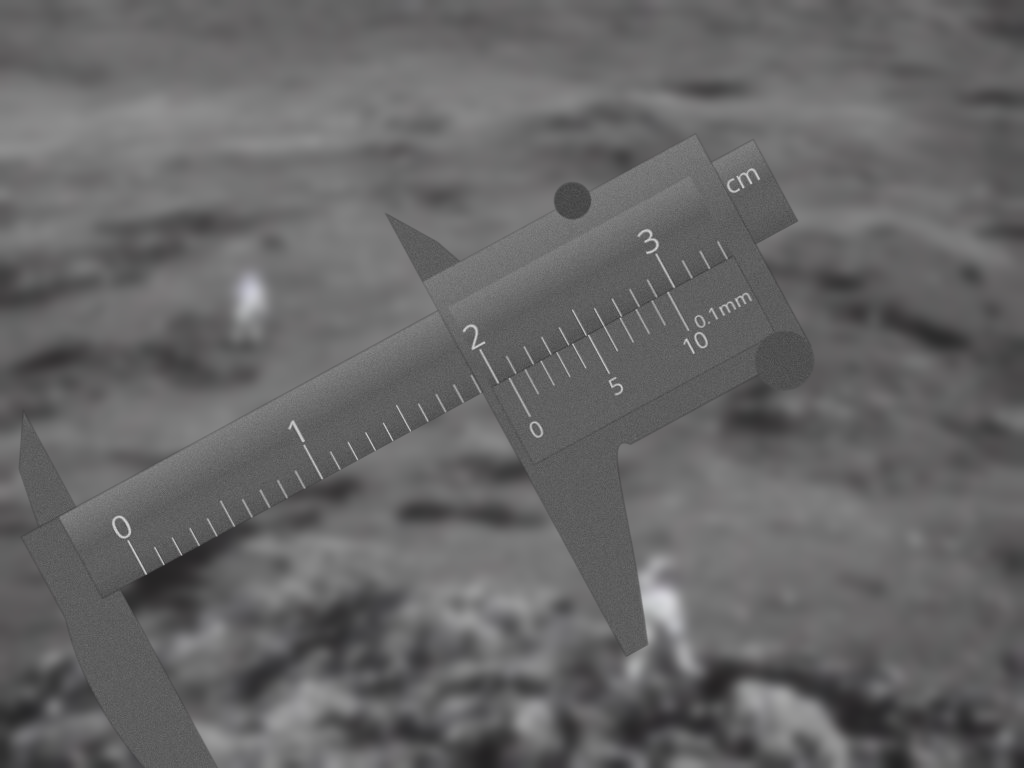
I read 20.6 mm
